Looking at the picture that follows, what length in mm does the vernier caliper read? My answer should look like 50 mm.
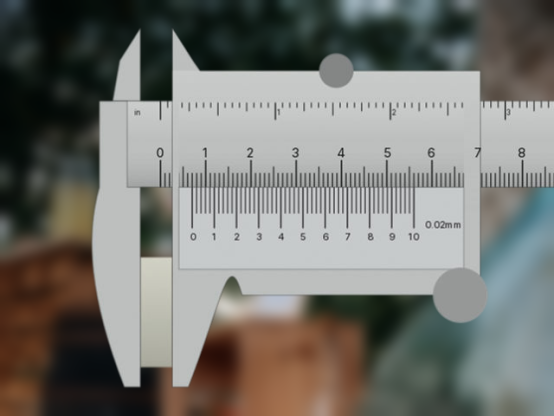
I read 7.0 mm
